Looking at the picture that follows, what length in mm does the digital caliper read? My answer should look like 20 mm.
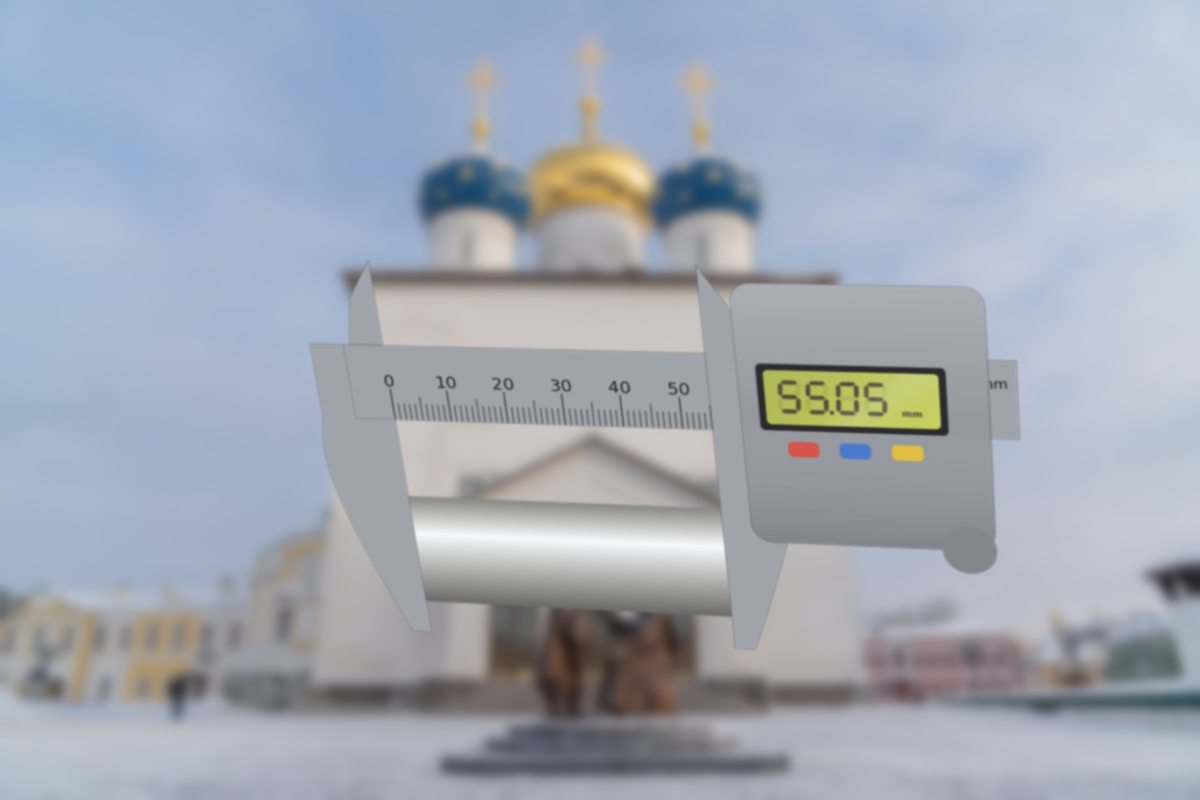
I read 55.05 mm
